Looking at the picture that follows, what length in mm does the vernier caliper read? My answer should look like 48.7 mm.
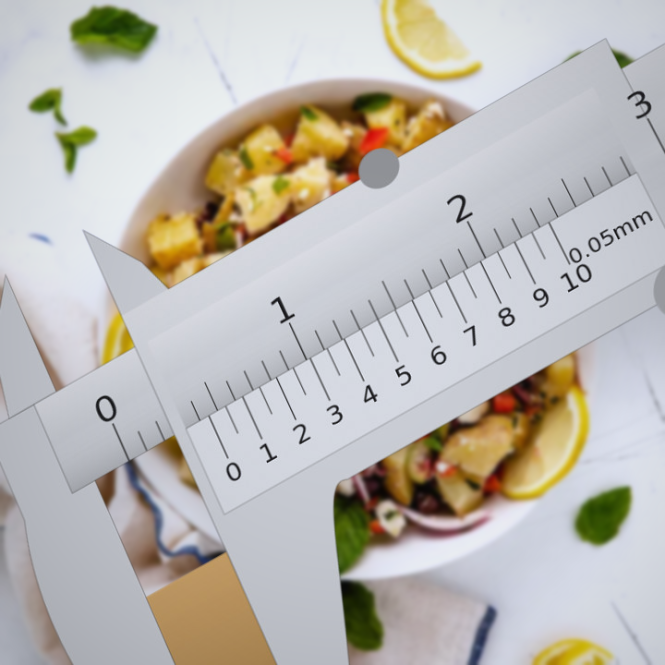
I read 4.5 mm
